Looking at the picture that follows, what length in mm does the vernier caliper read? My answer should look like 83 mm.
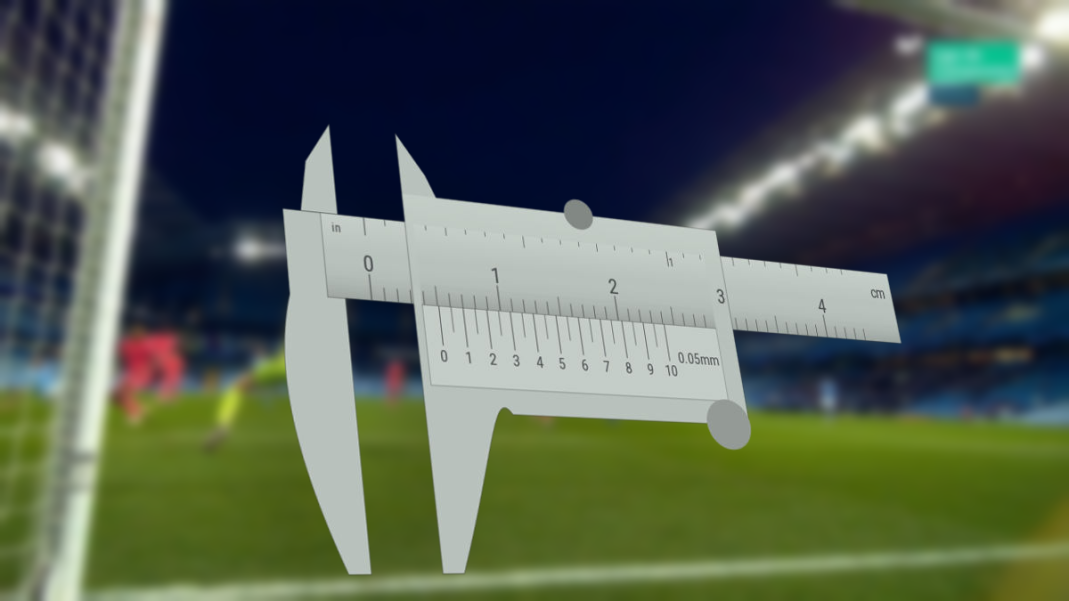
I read 5.1 mm
